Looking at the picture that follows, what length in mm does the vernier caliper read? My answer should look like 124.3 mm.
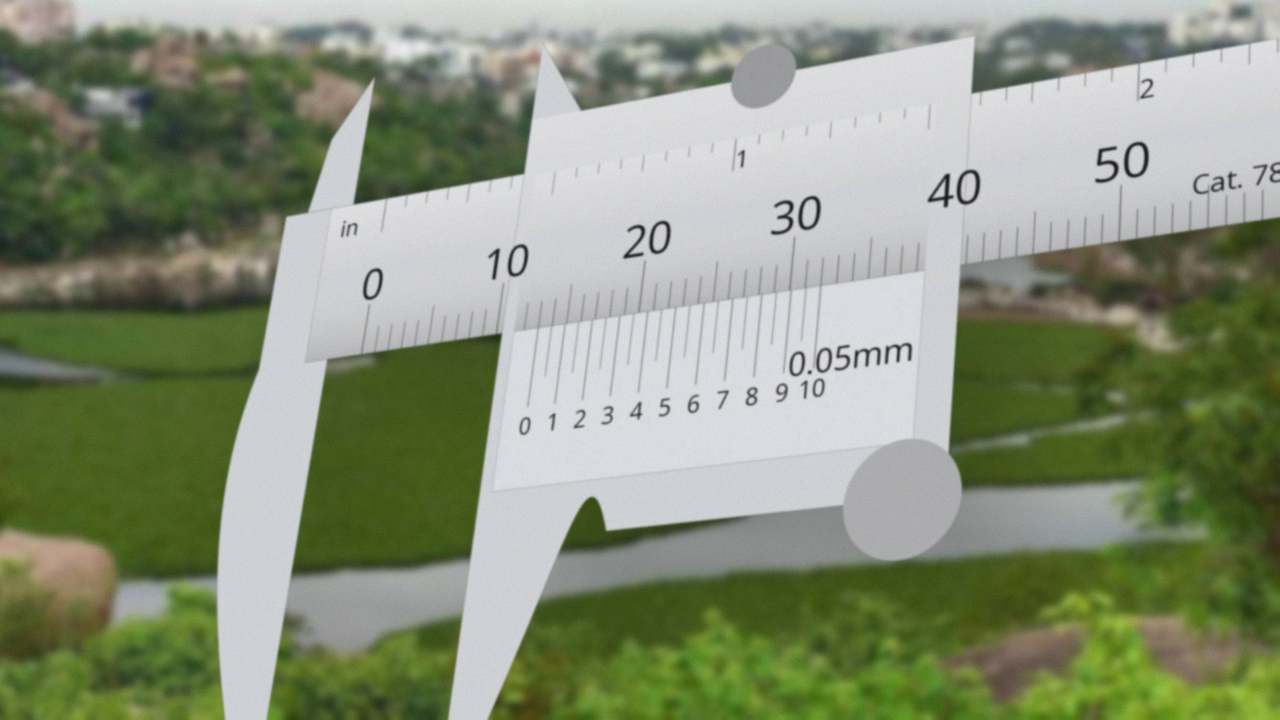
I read 13.0 mm
